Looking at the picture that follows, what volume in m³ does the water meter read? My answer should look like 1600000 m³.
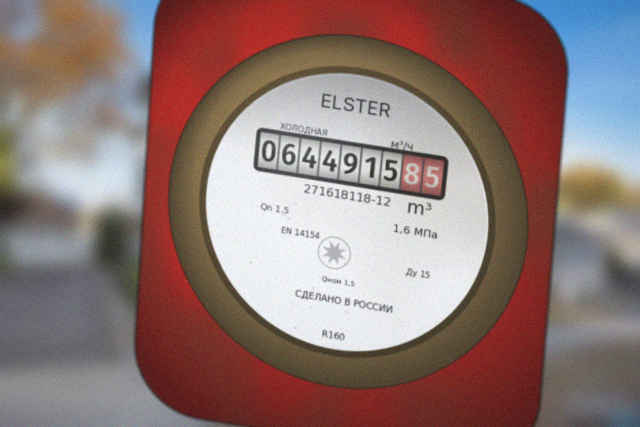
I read 644915.85 m³
